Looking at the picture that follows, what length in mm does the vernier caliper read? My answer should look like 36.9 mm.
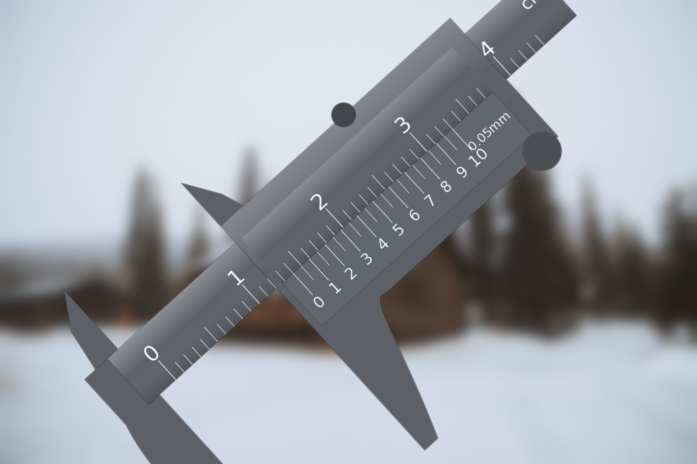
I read 14.0 mm
